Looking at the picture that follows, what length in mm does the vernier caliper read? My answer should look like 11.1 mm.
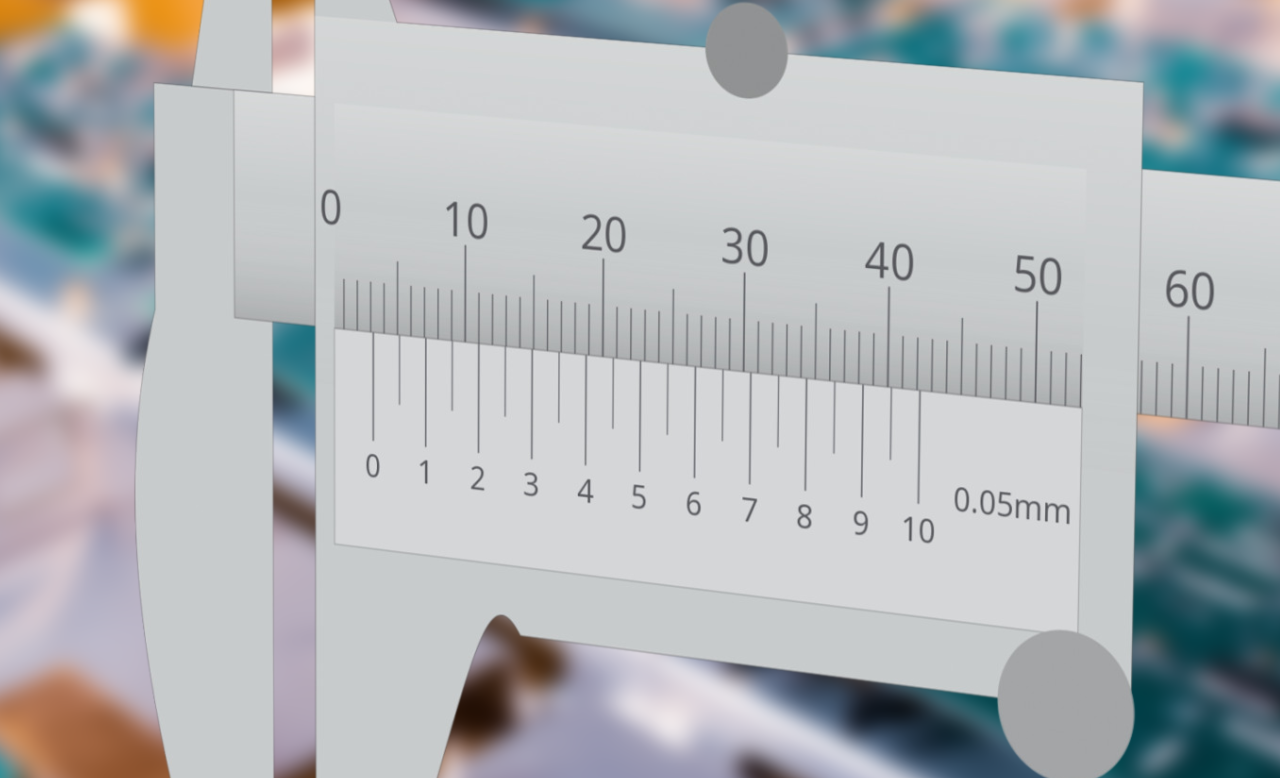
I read 3.2 mm
